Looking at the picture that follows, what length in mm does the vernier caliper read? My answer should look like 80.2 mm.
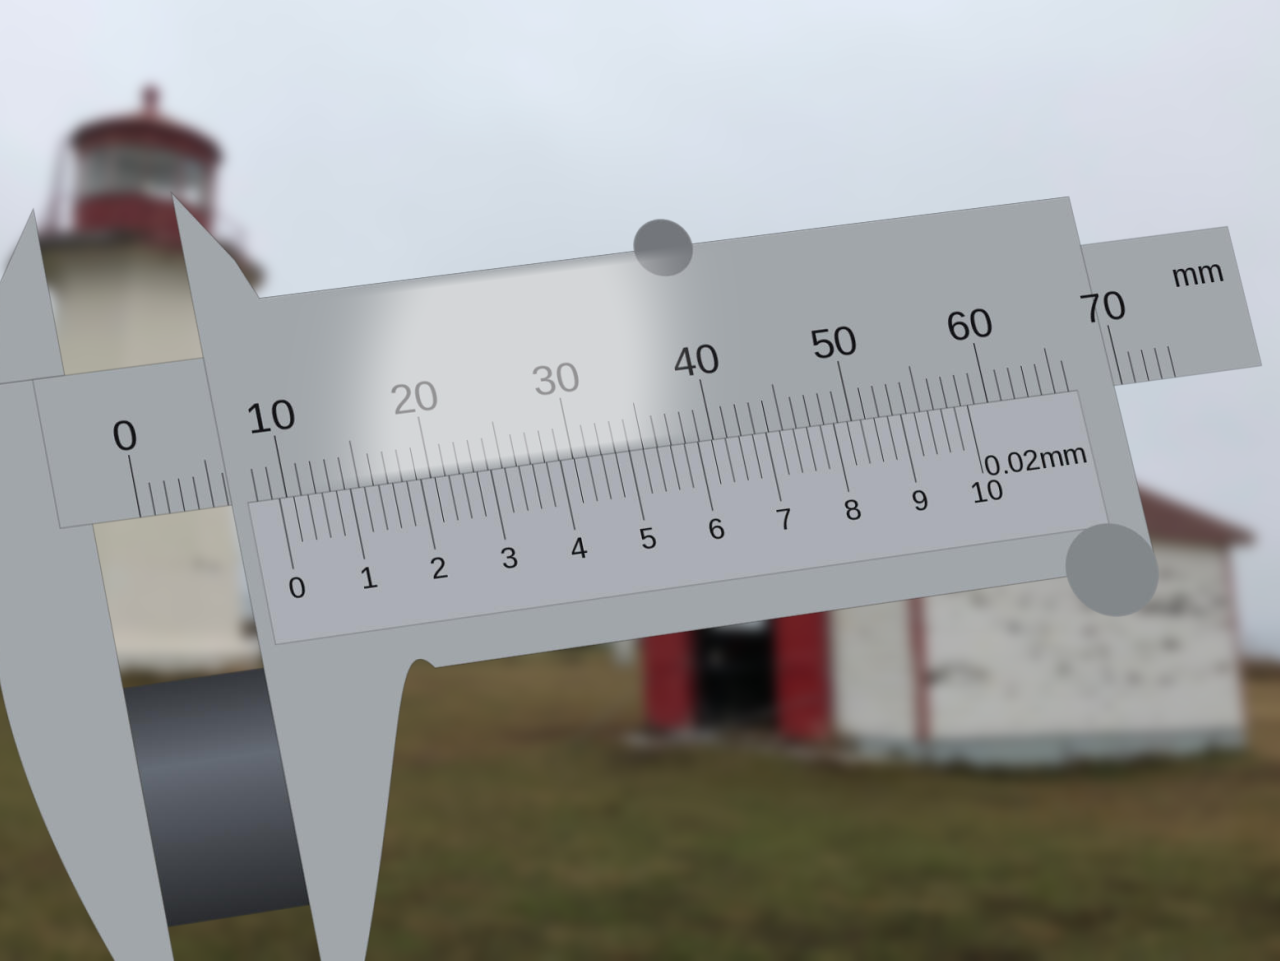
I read 9.5 mm
